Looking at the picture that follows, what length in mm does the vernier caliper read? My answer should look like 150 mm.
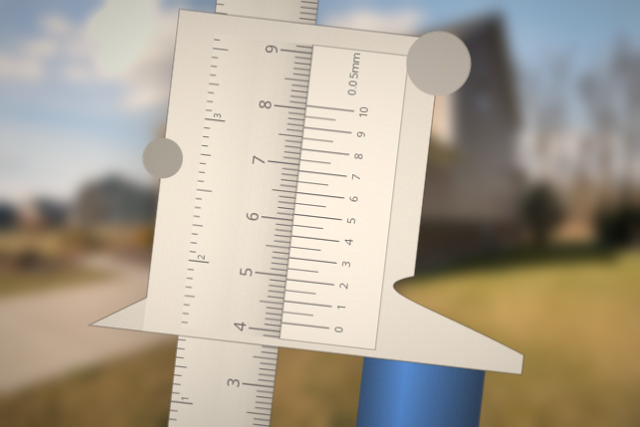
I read 41.6 mm
